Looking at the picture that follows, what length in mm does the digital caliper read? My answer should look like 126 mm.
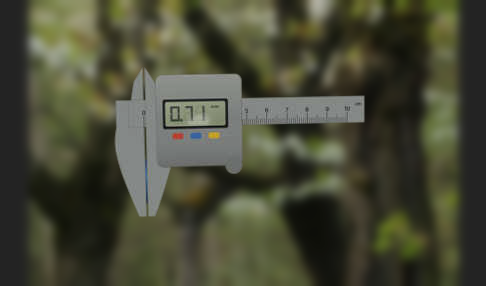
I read 0.71 mm
